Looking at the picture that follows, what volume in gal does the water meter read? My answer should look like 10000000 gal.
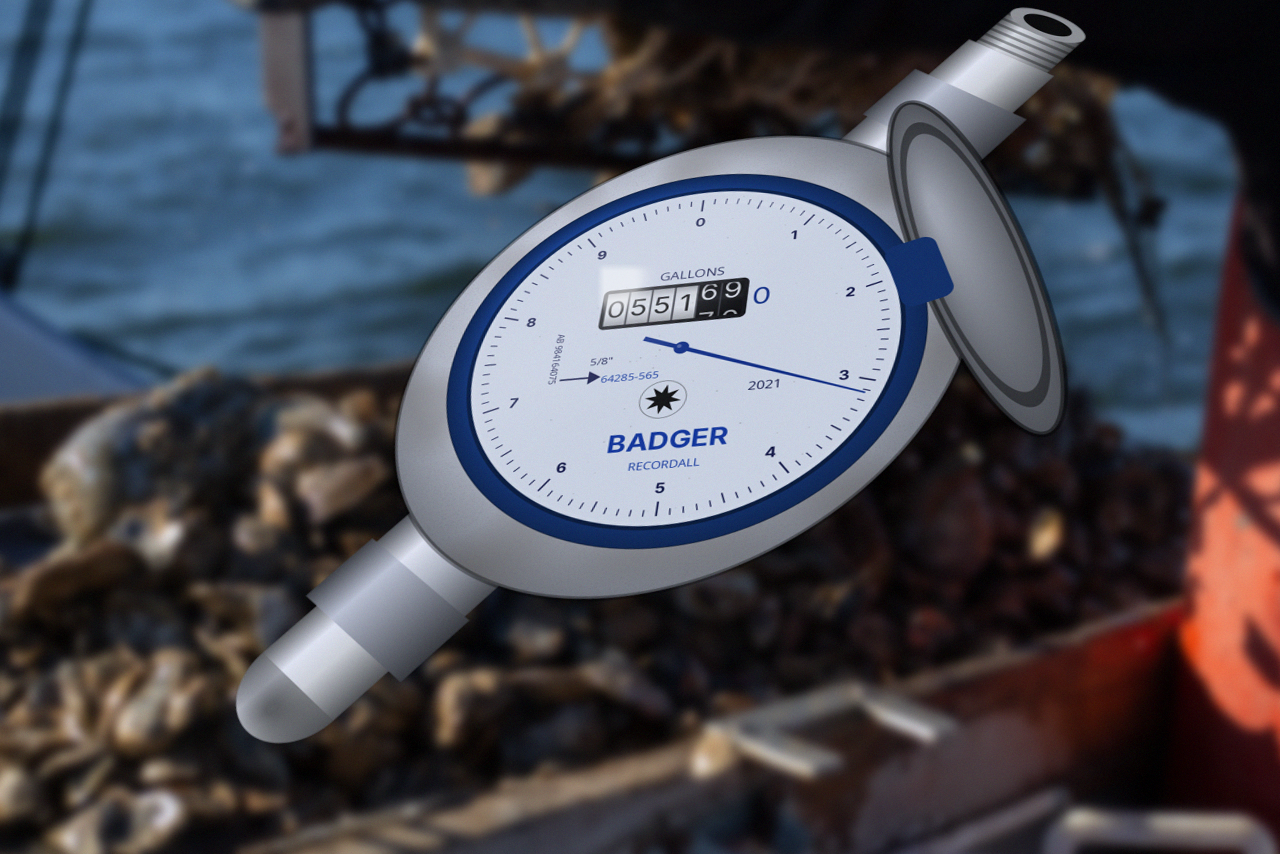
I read 551693.1 gal
